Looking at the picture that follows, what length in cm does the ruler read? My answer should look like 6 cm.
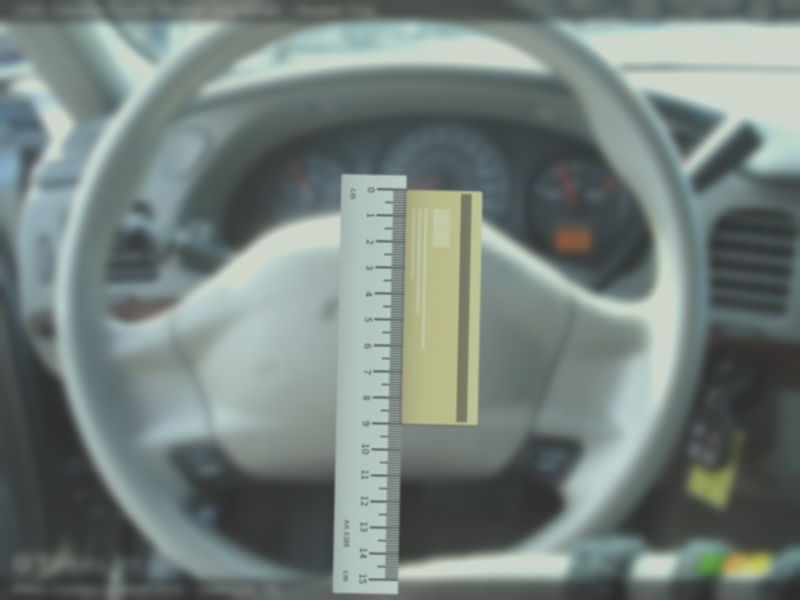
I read 9 cm
